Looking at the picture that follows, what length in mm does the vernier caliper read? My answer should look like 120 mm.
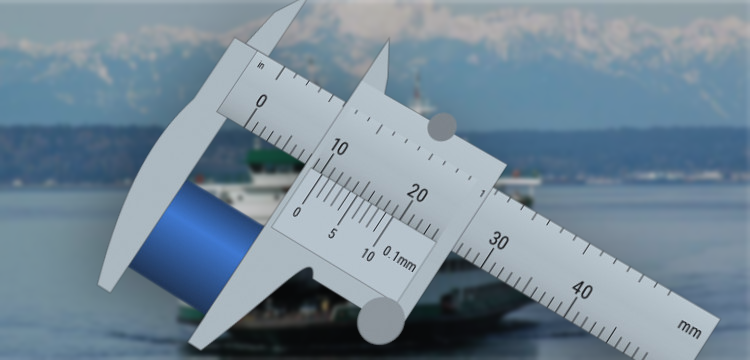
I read 10.2 mm
